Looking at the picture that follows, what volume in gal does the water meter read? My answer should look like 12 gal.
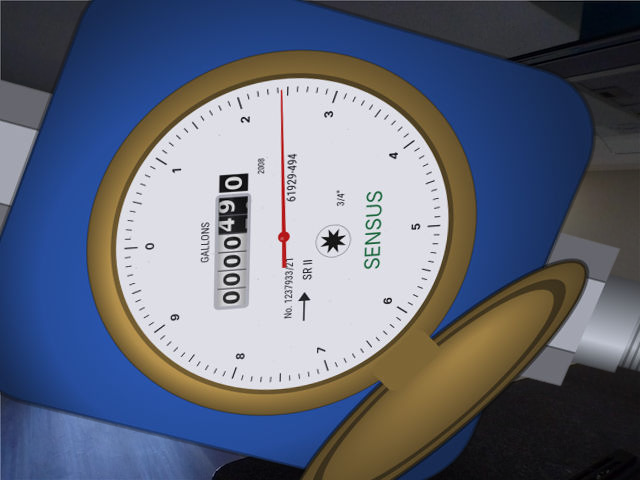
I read 492.4 gal
